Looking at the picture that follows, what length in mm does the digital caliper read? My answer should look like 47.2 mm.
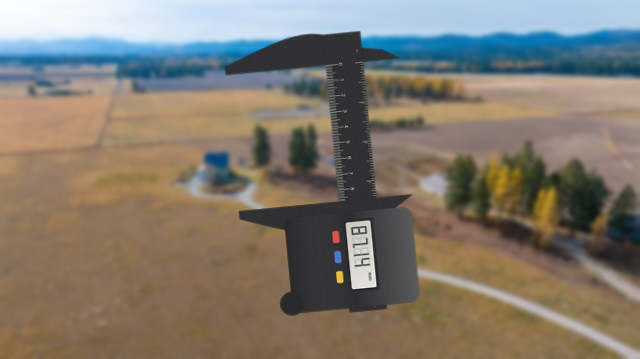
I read 87.14 mm
